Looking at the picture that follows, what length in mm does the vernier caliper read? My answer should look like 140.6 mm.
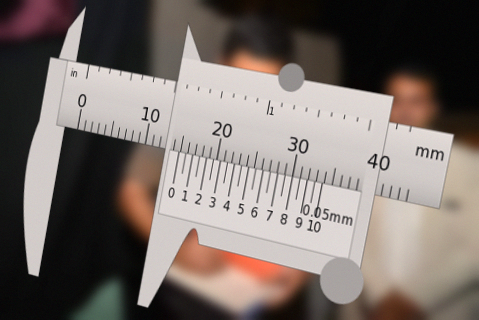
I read 14.8 mm
